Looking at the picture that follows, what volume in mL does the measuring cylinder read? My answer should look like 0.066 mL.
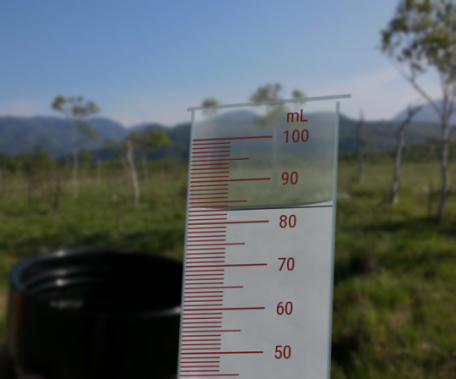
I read 83 mL
